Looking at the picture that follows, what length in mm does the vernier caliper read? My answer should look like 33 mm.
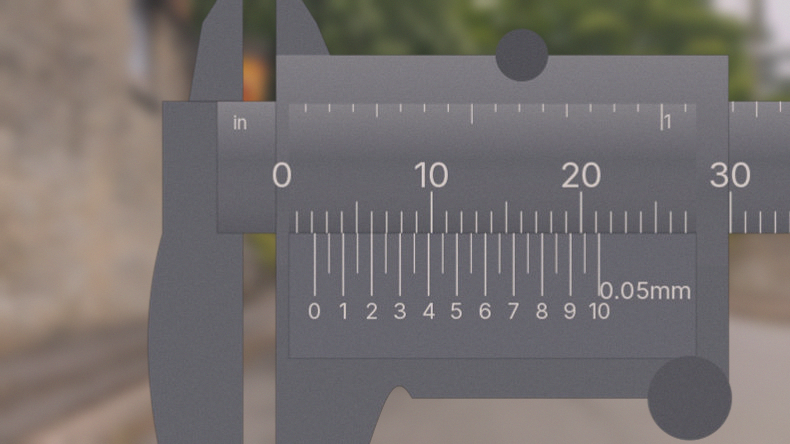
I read 2.2 mm
